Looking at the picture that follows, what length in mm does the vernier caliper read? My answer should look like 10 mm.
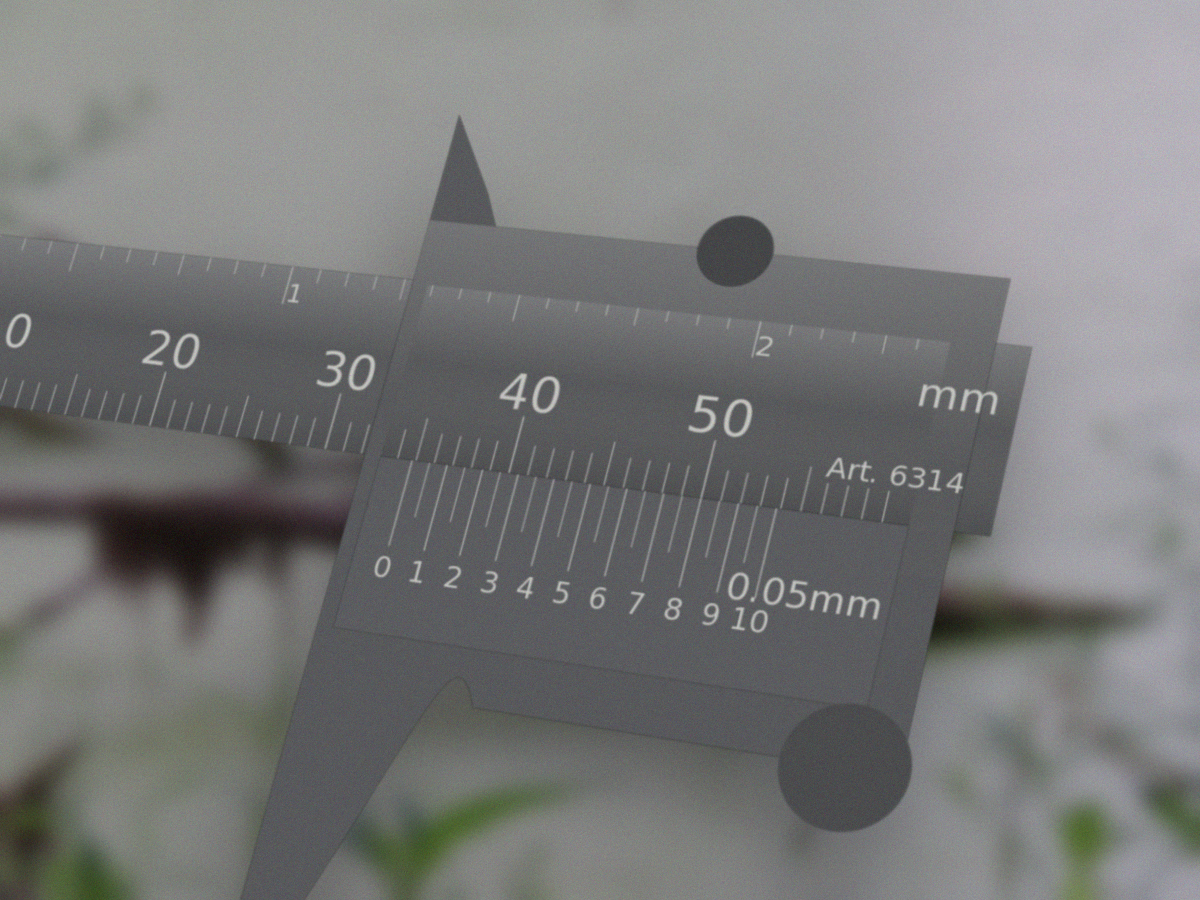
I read 34.8 mm
